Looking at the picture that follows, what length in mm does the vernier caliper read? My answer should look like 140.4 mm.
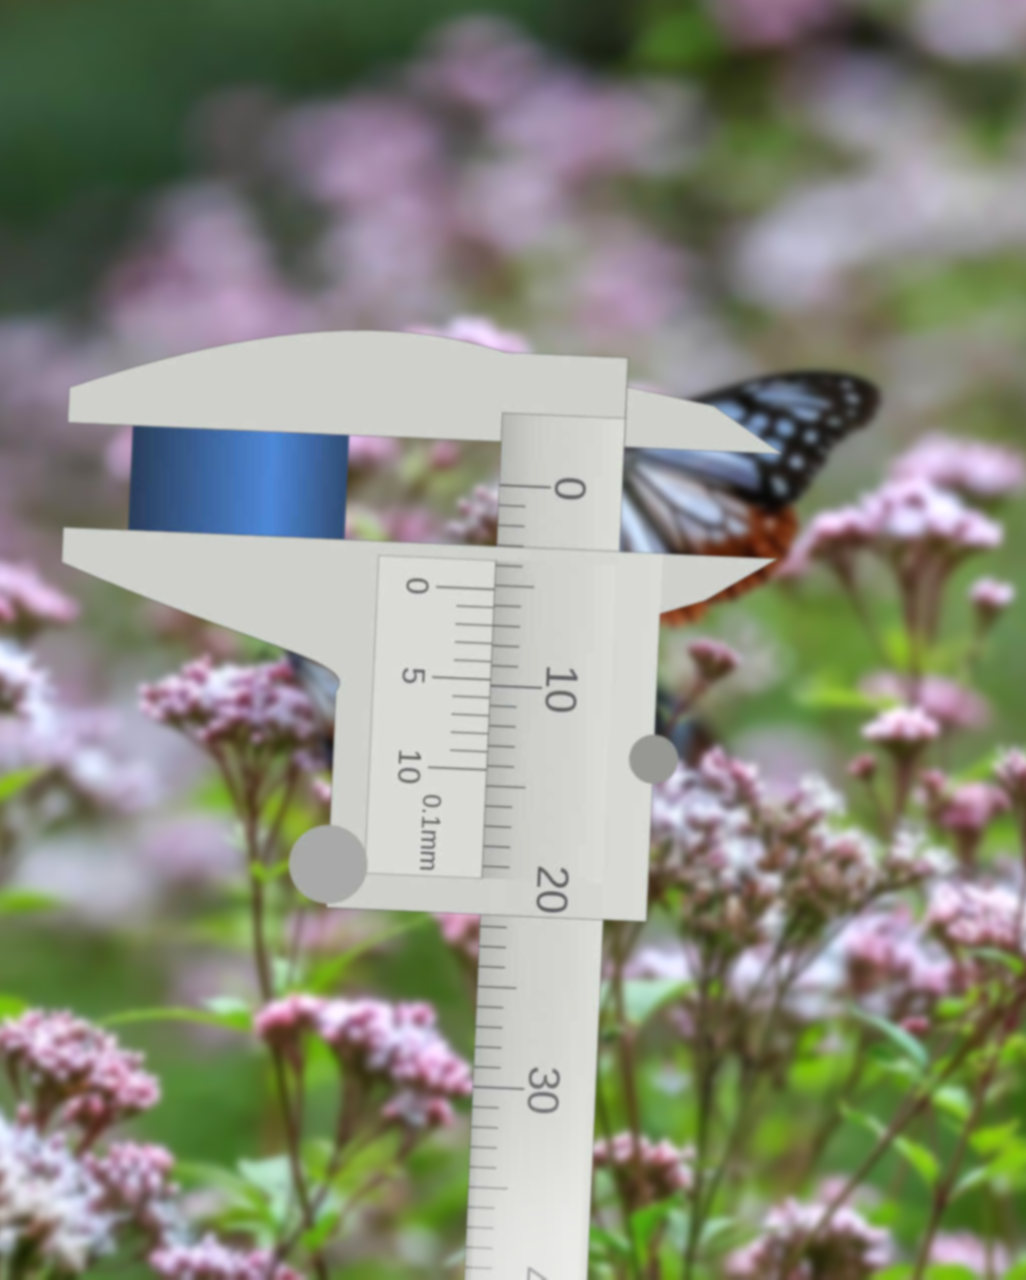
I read 5.2 mm
